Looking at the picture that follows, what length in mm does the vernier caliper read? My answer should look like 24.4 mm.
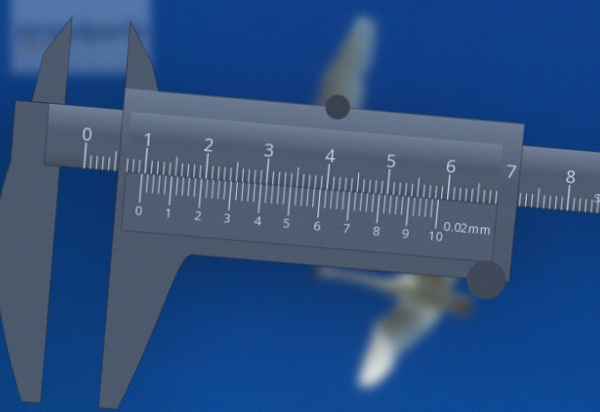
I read 9.5 mm
